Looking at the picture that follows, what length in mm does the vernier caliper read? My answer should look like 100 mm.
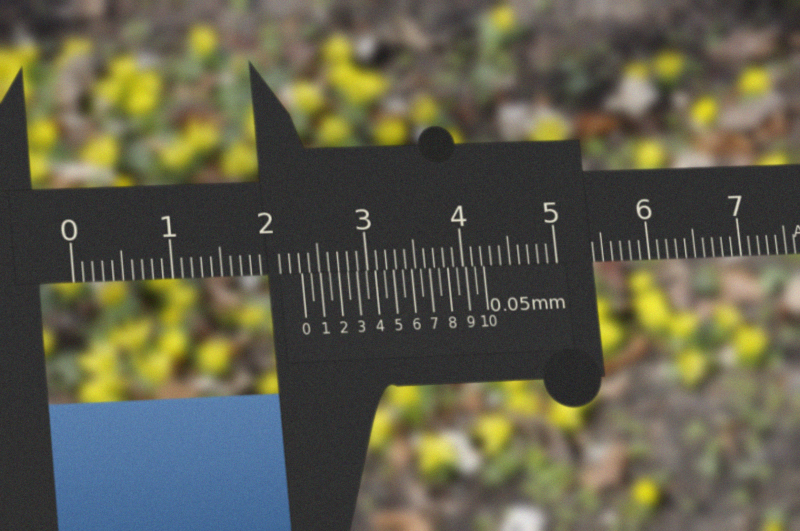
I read 23.2 mm
